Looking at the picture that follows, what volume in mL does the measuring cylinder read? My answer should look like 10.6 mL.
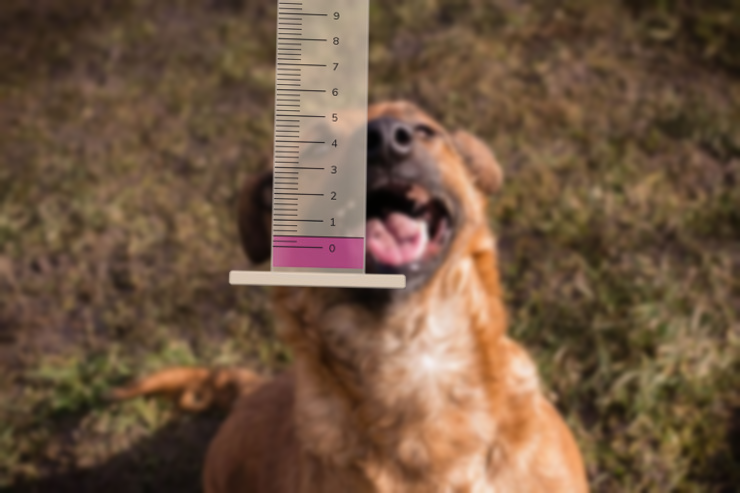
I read 0.4 mL
